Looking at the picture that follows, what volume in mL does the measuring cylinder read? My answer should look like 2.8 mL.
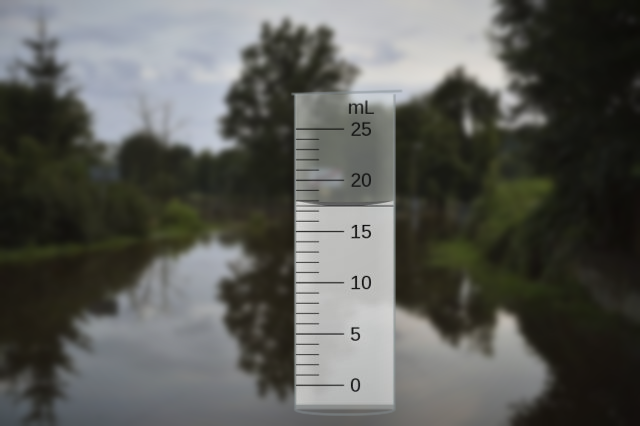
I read 17.5 mL
